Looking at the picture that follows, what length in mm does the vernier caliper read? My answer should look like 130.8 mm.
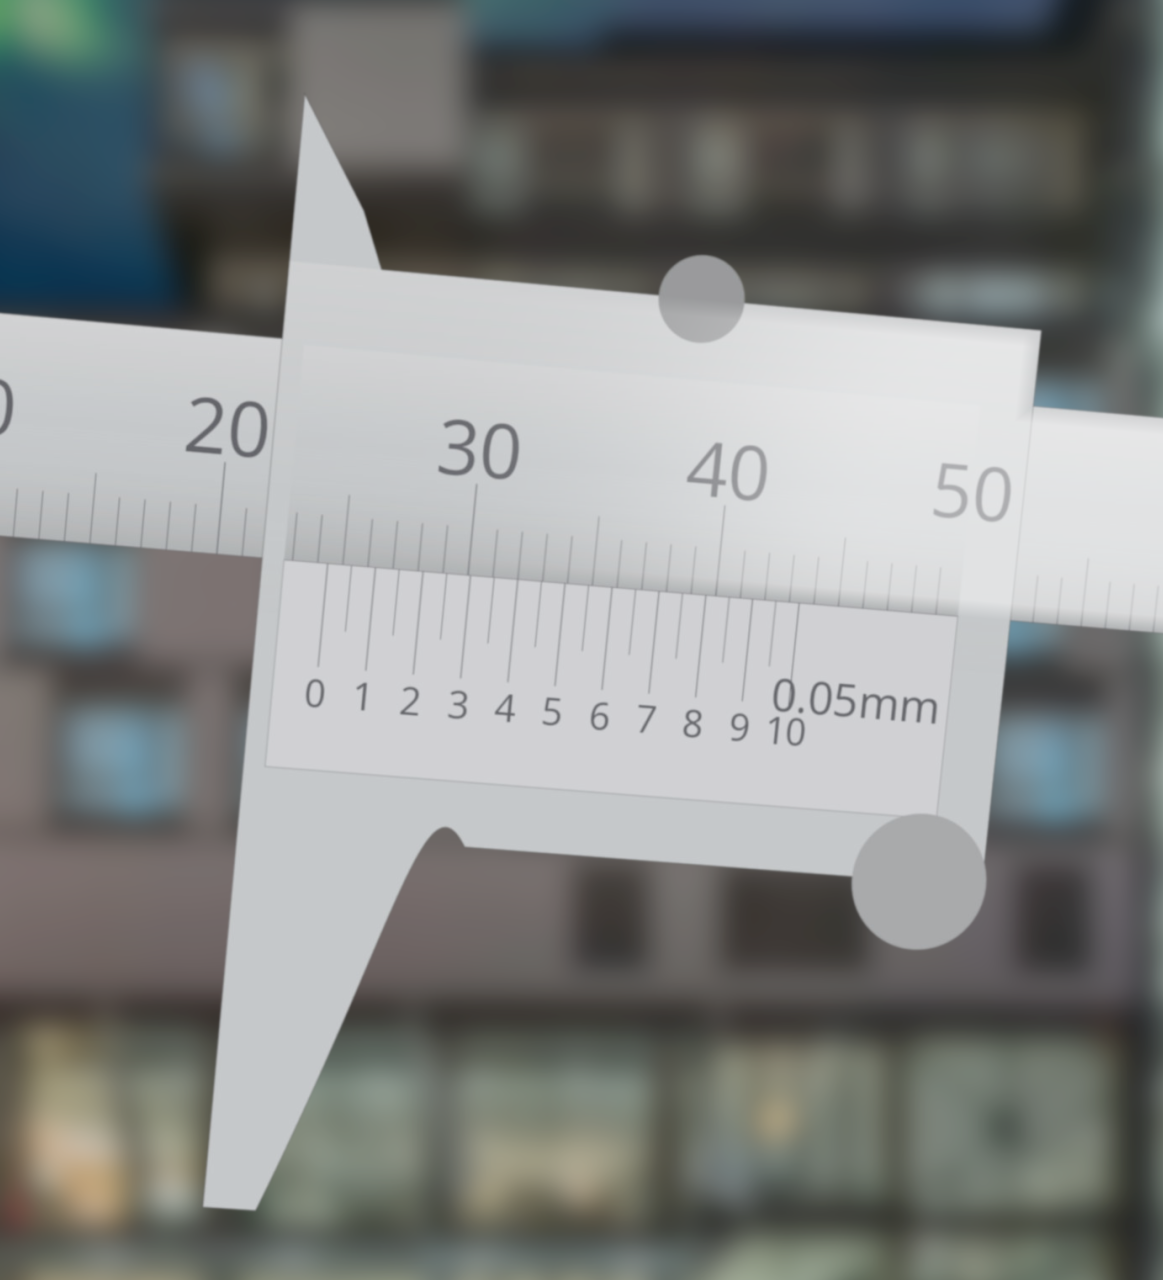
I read 24.4 mm
